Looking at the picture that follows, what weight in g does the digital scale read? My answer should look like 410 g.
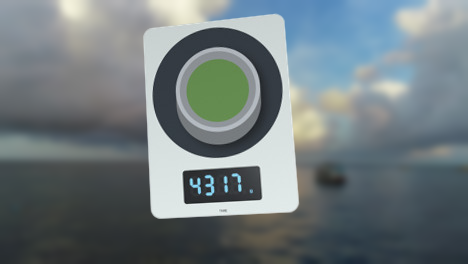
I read 4317 g
